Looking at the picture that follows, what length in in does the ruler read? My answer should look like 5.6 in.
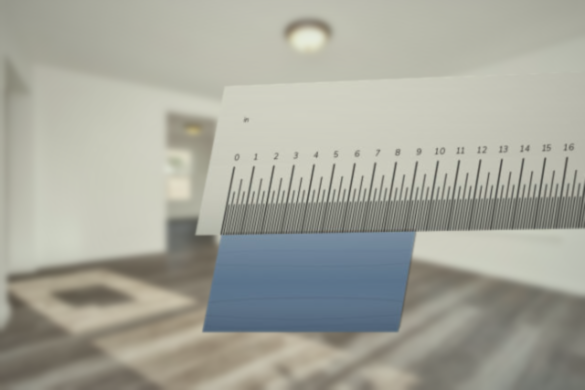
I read 9.5 in
